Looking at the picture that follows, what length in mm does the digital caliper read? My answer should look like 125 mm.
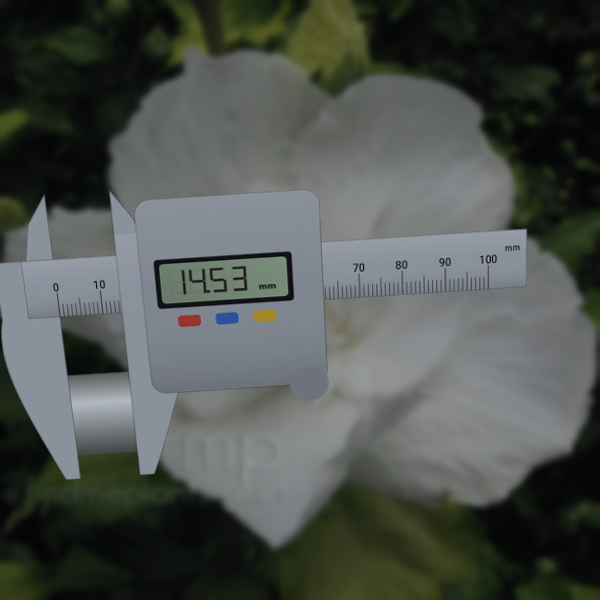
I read 14.53 mm
